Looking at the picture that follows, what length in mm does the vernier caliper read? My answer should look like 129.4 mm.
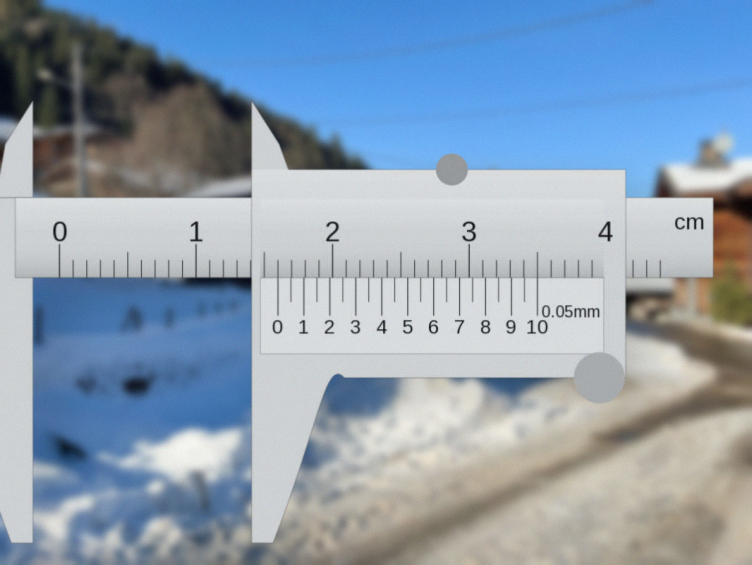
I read 16.0 mm
